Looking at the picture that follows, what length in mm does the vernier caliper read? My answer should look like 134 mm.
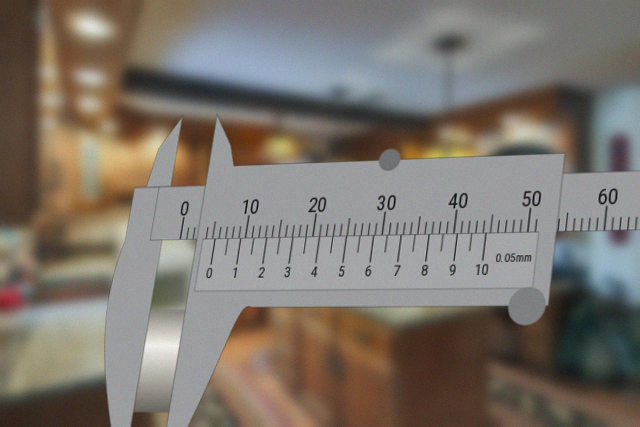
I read 5.4 mm
